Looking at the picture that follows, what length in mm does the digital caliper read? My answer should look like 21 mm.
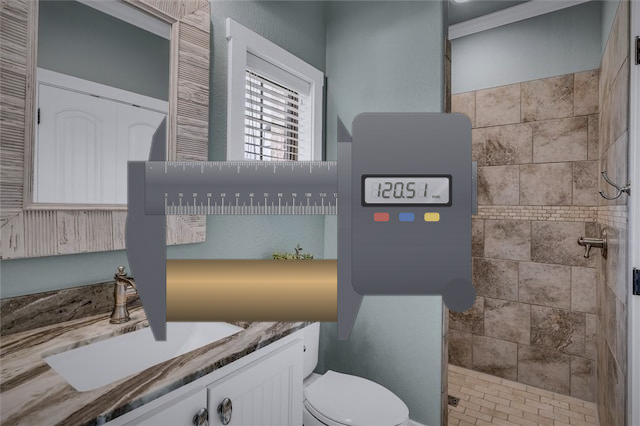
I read 120.51 mm
